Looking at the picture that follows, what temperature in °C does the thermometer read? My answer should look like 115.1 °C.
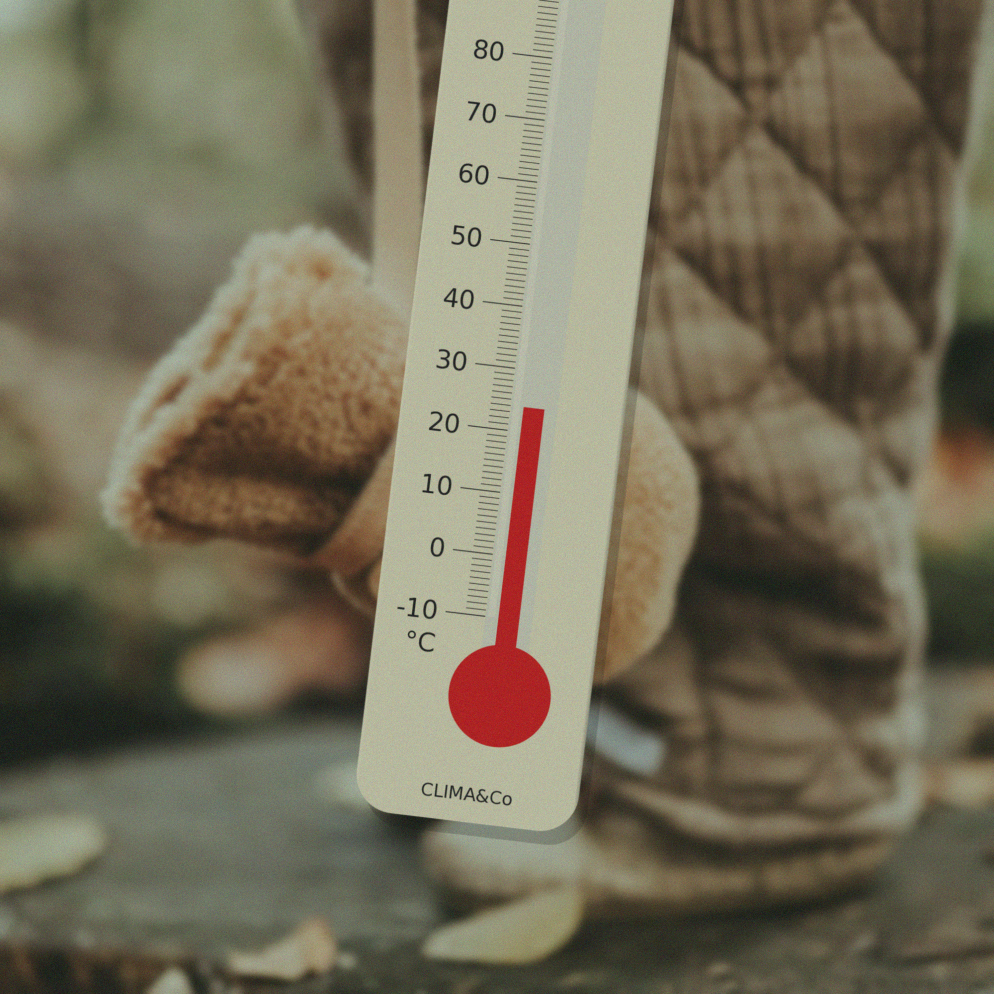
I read 24 °C
